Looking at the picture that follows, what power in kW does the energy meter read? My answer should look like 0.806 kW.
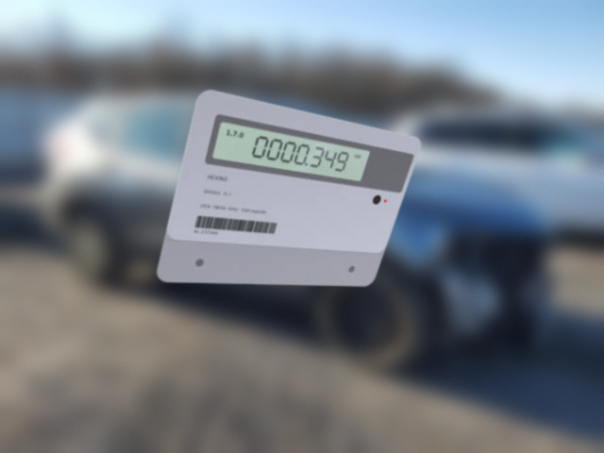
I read 0.349 kW
